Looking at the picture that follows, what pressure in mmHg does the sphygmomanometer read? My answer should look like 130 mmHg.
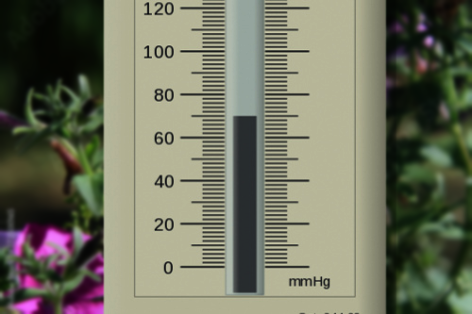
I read 70 mmHg
